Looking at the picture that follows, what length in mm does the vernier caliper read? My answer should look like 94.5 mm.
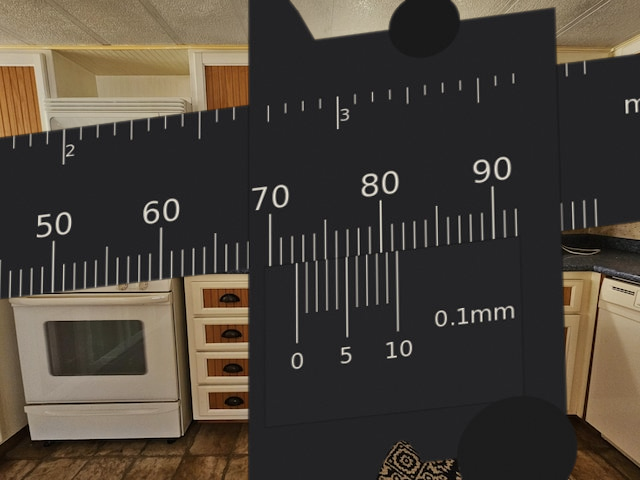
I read 72.4 mm
